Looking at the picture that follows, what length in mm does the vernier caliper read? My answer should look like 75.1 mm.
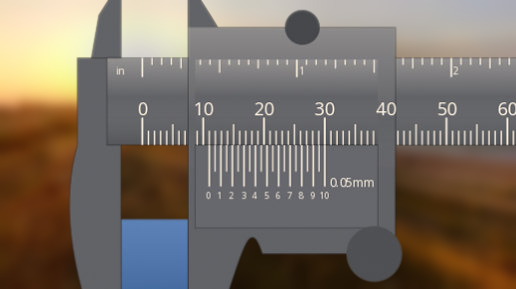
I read 11.0 mm
